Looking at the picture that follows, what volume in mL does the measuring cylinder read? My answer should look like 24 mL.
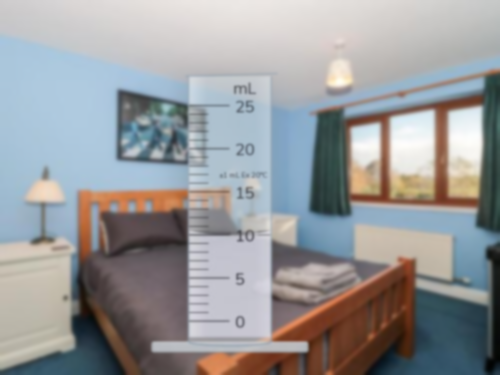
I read 10 mL
